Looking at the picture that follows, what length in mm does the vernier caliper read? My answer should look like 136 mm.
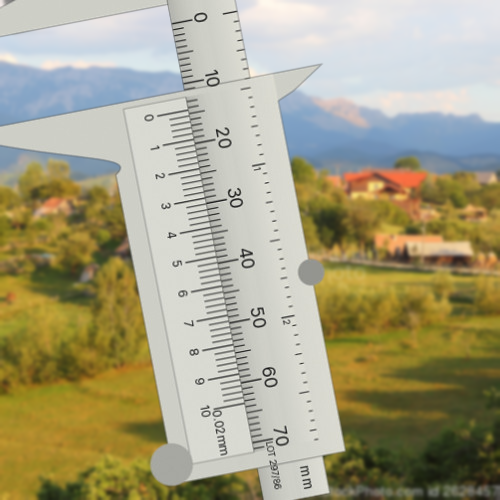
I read 14.4 mm
